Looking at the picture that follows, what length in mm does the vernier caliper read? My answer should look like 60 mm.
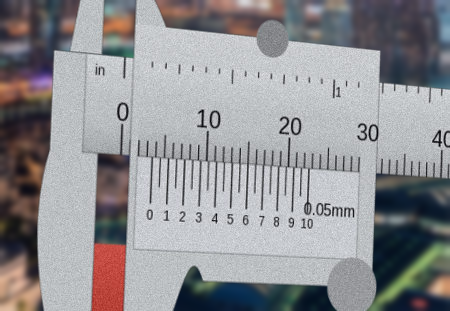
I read 3.6 mm
